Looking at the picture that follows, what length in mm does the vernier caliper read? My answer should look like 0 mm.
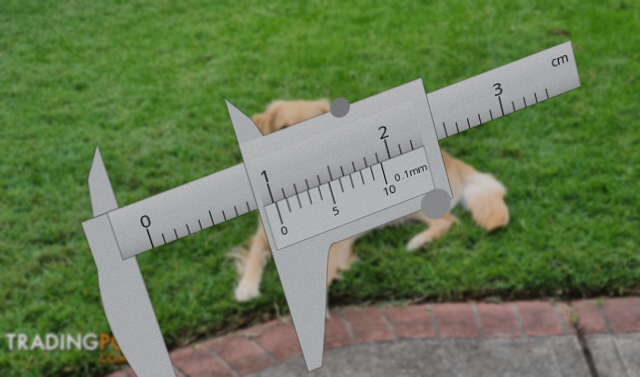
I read 10.2 mm
